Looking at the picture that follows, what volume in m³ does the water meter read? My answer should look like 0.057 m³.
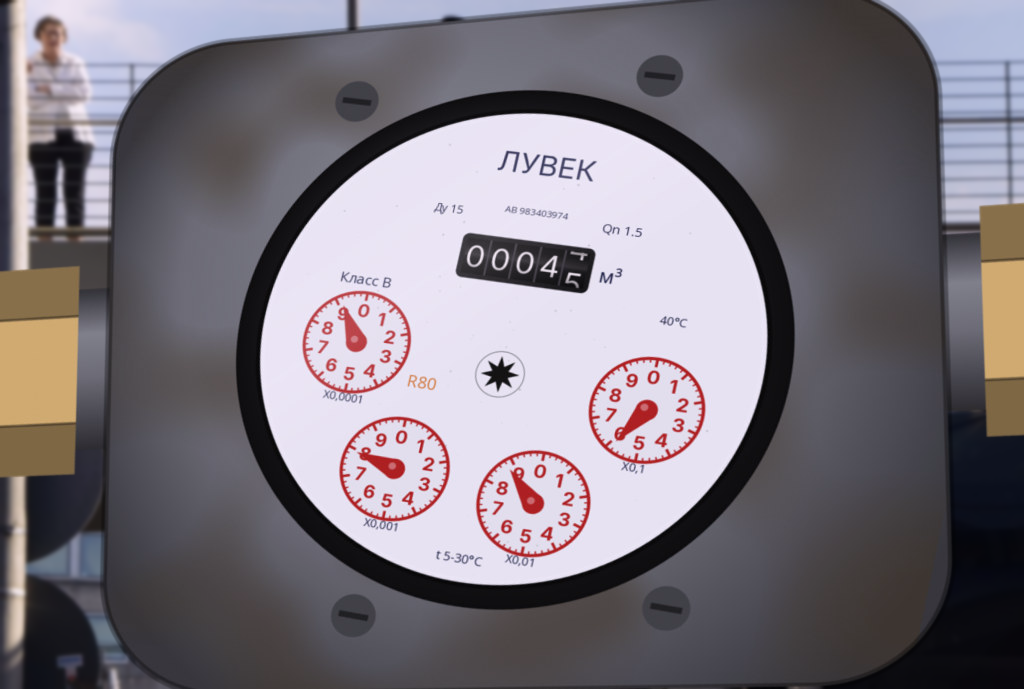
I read 44.5879 m³
